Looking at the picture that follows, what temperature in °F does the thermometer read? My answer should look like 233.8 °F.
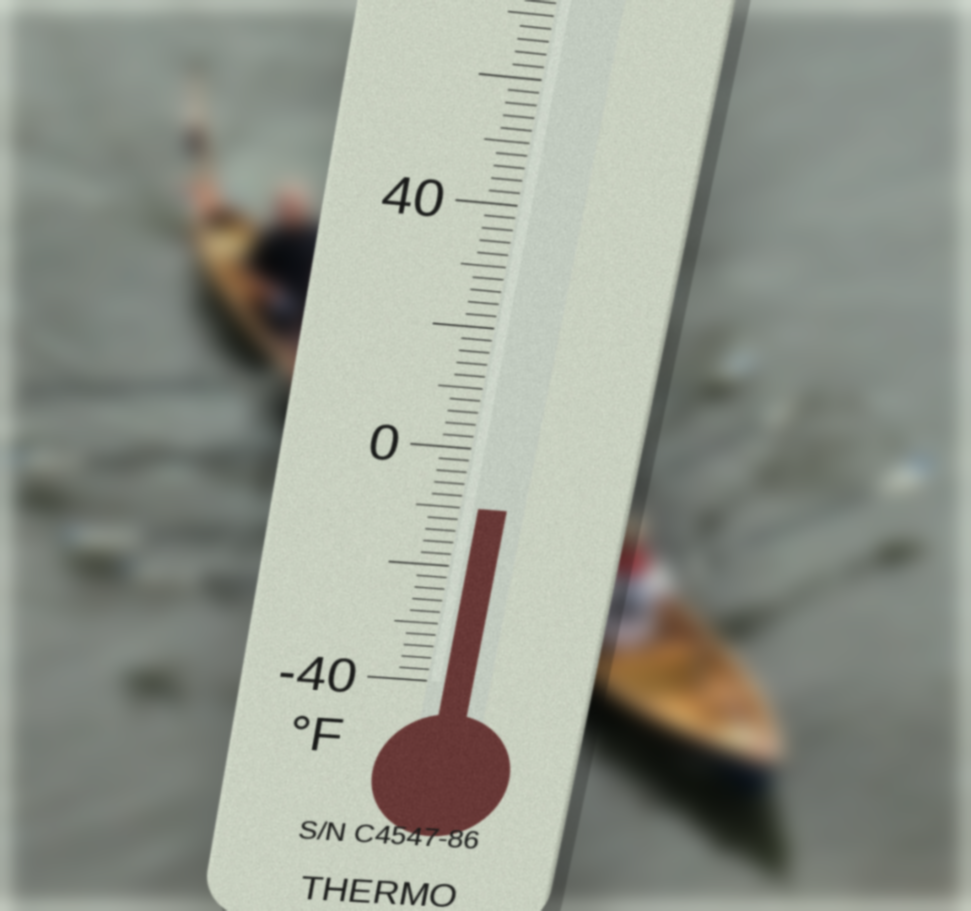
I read -10 °F
